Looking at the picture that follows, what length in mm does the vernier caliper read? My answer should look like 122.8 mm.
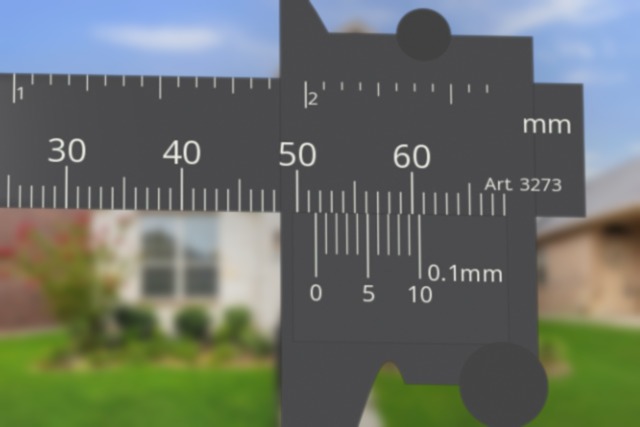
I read 51.6 mm
